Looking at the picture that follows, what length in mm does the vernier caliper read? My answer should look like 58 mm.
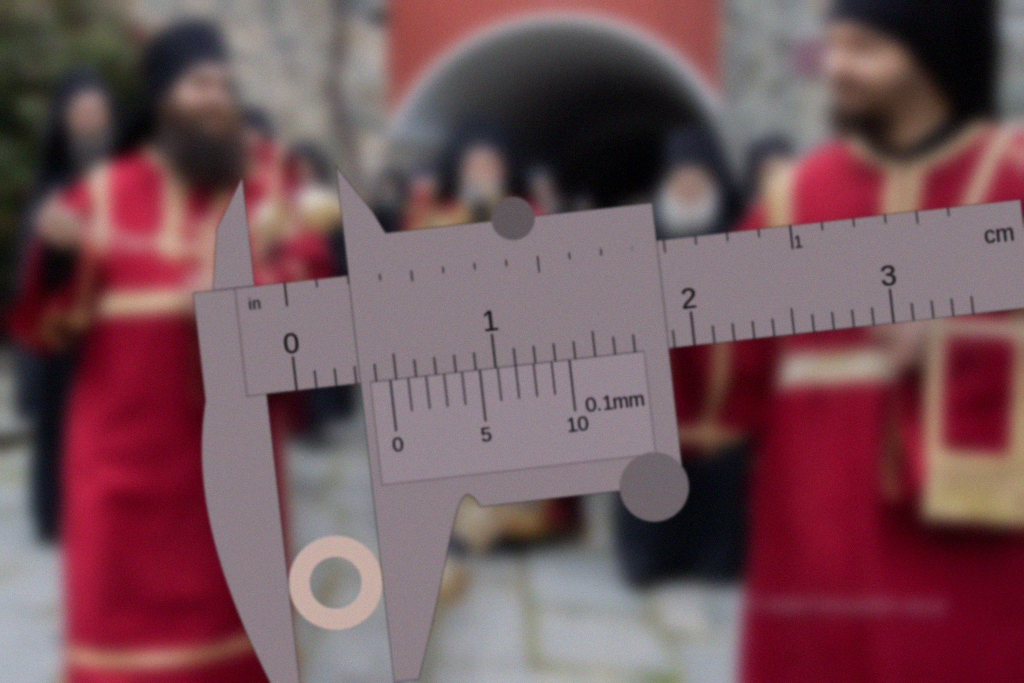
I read 4.7 mm
